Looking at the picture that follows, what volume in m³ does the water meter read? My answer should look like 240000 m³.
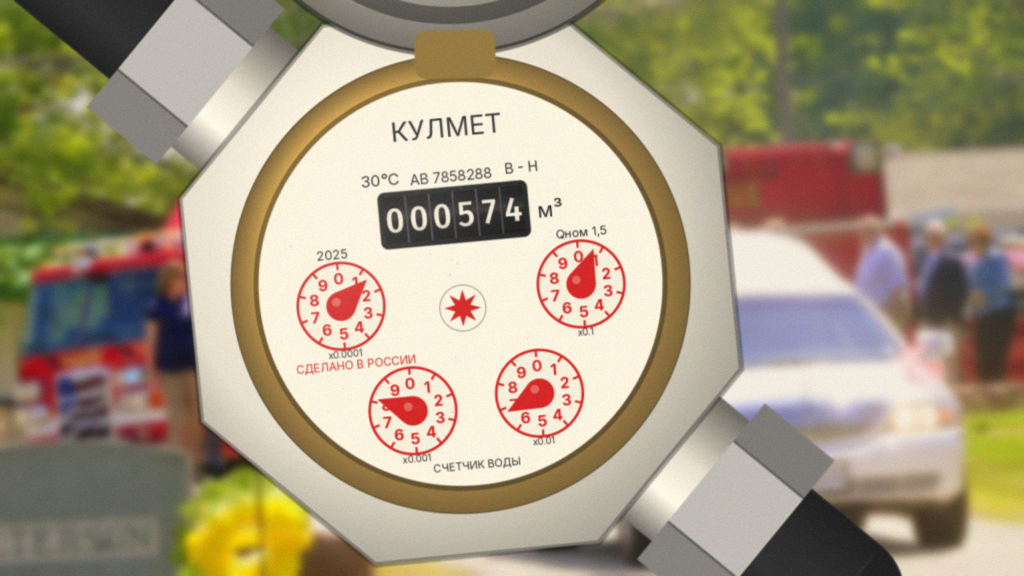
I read 574.0681 m³
